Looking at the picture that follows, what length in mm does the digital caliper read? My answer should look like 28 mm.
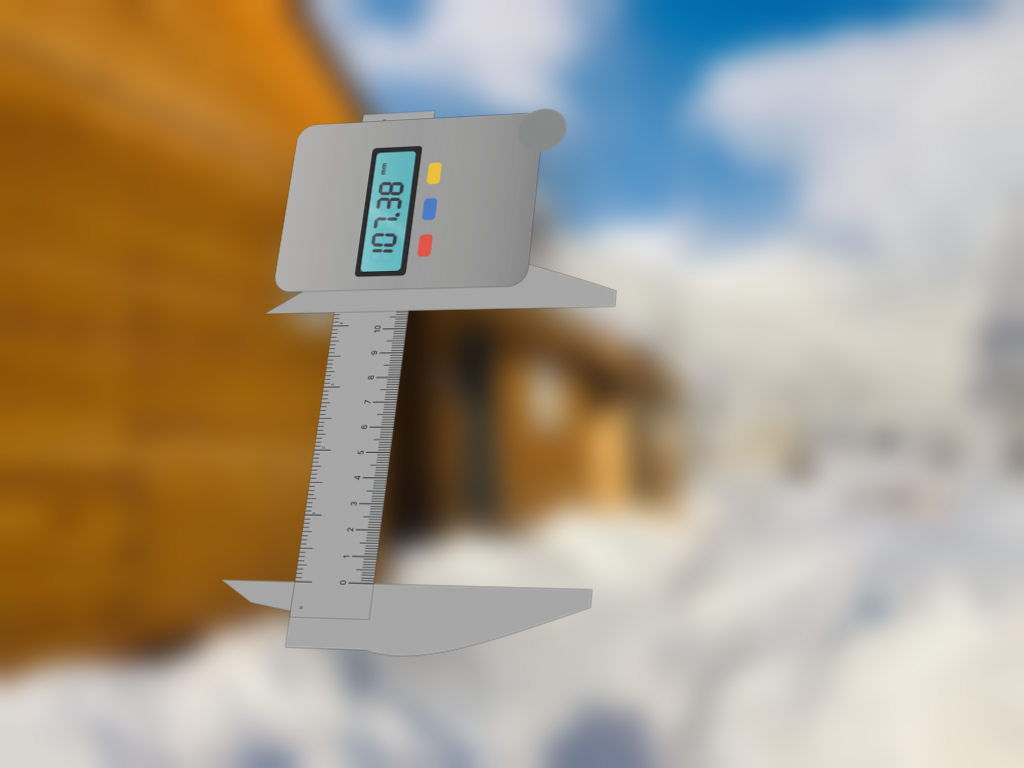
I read 107.38 mm
